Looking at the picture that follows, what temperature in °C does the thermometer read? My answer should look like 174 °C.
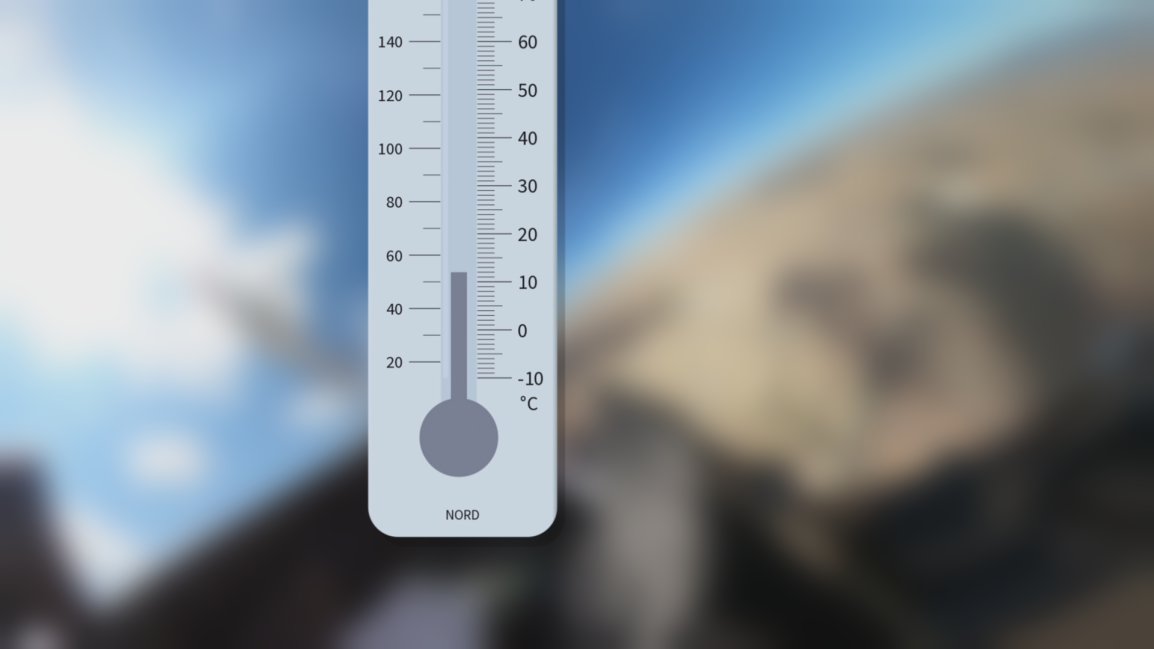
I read 12 °C
